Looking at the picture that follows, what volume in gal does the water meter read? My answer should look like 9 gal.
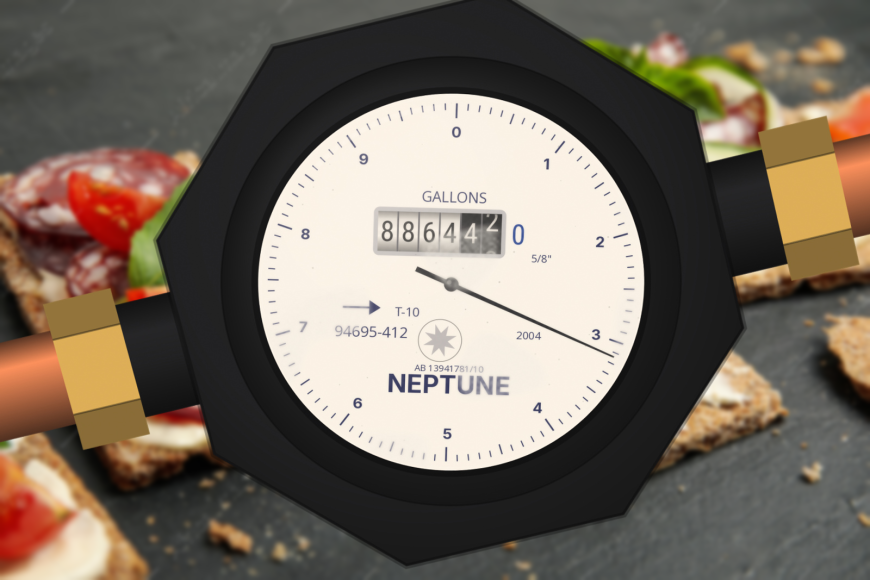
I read 8864423.1 gal
